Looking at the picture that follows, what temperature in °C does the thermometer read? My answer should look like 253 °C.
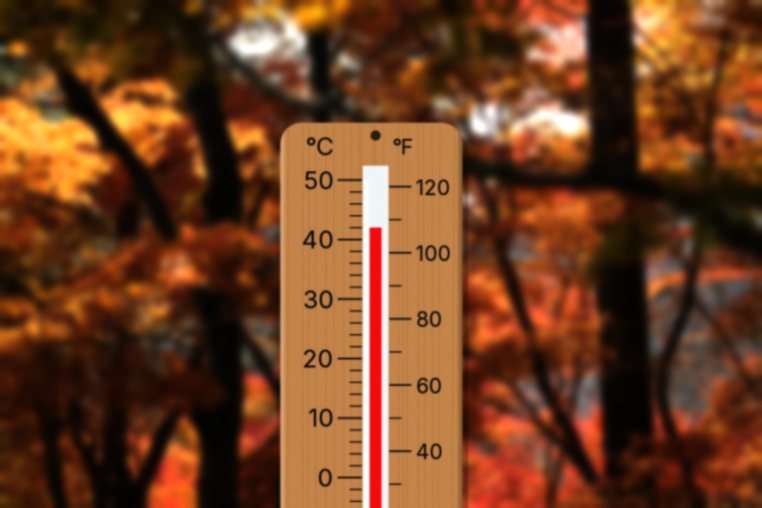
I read 42 °C
